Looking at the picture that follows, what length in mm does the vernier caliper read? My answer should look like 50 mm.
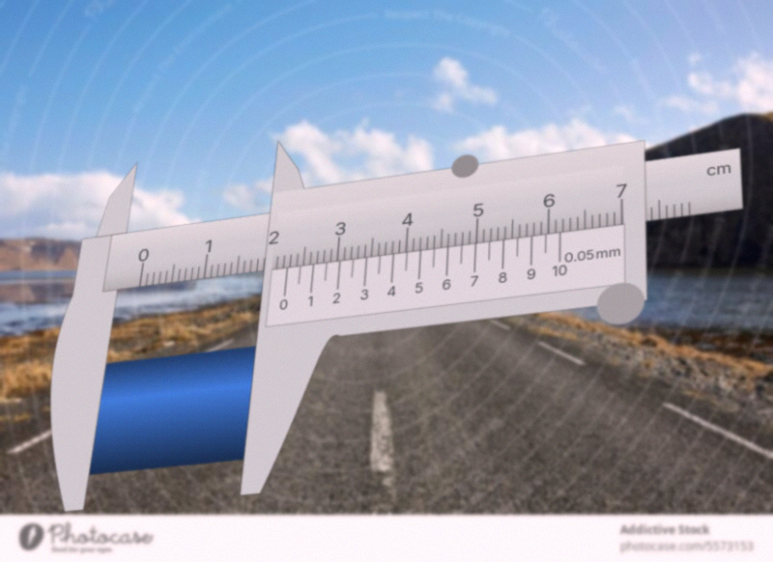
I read 22.6 mm
